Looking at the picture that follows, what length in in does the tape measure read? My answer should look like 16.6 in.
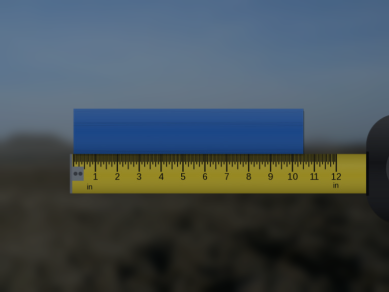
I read 10.5 in
